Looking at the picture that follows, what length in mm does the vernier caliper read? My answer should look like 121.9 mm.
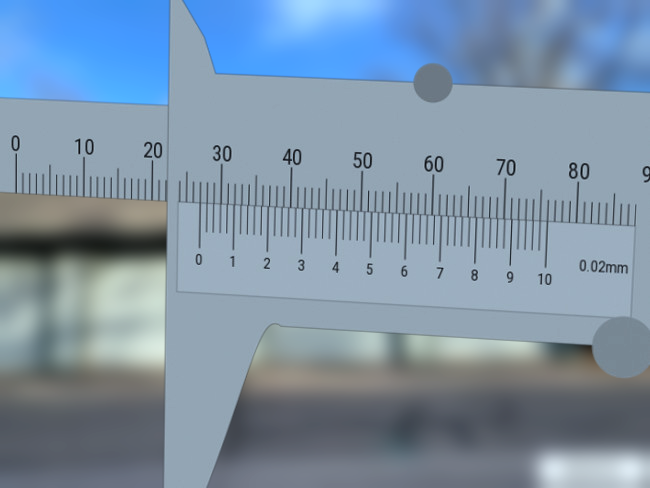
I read 27.0 mm
